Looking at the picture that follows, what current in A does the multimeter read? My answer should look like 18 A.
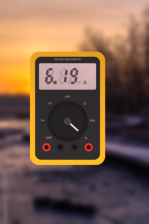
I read 6.19 A
